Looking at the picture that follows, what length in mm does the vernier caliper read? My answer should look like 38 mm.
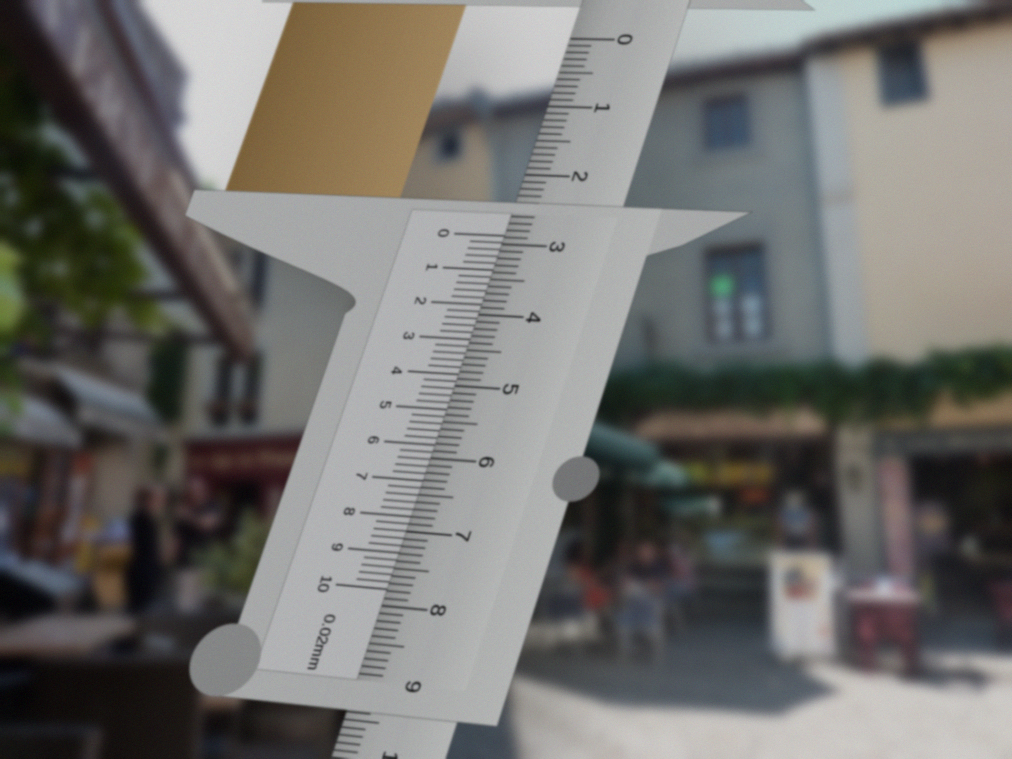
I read 28.8 mm
